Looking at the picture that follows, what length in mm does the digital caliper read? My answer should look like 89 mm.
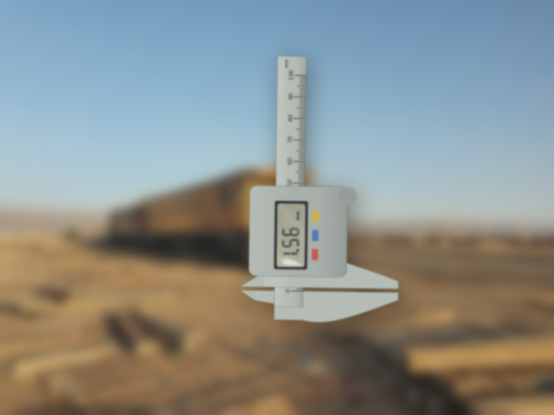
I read 1.56 mm
